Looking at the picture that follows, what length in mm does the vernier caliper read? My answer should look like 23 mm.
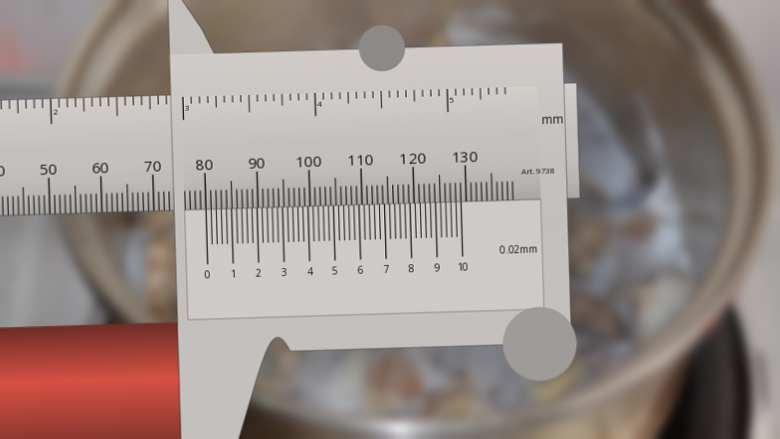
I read 80.0 mm
